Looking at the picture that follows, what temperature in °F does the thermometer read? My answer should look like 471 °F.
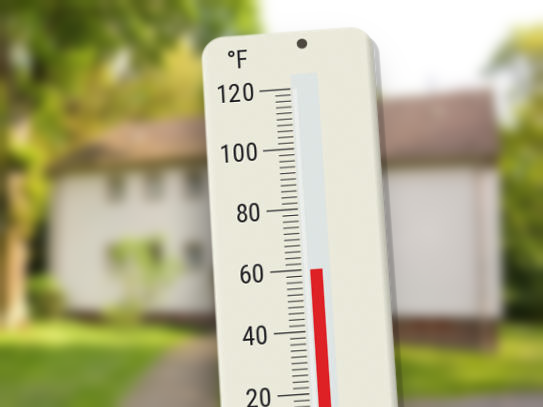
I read 60 °F
